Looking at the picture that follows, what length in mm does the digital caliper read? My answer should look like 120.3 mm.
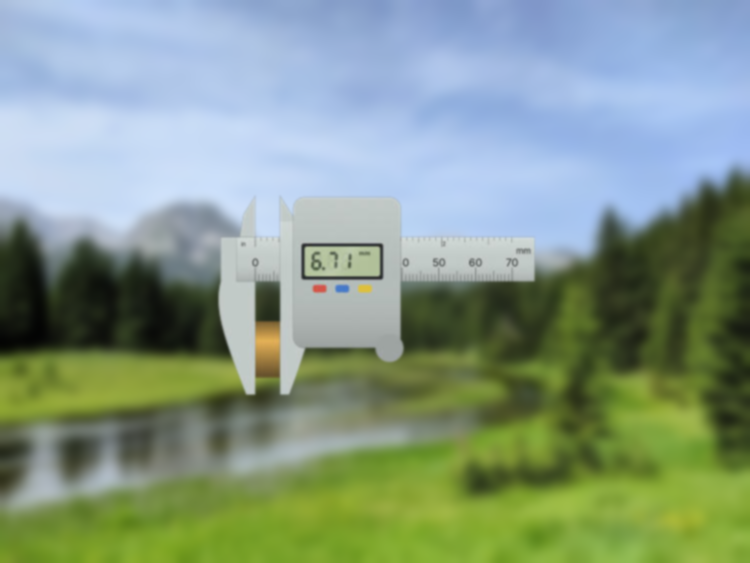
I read 6.71 mm
